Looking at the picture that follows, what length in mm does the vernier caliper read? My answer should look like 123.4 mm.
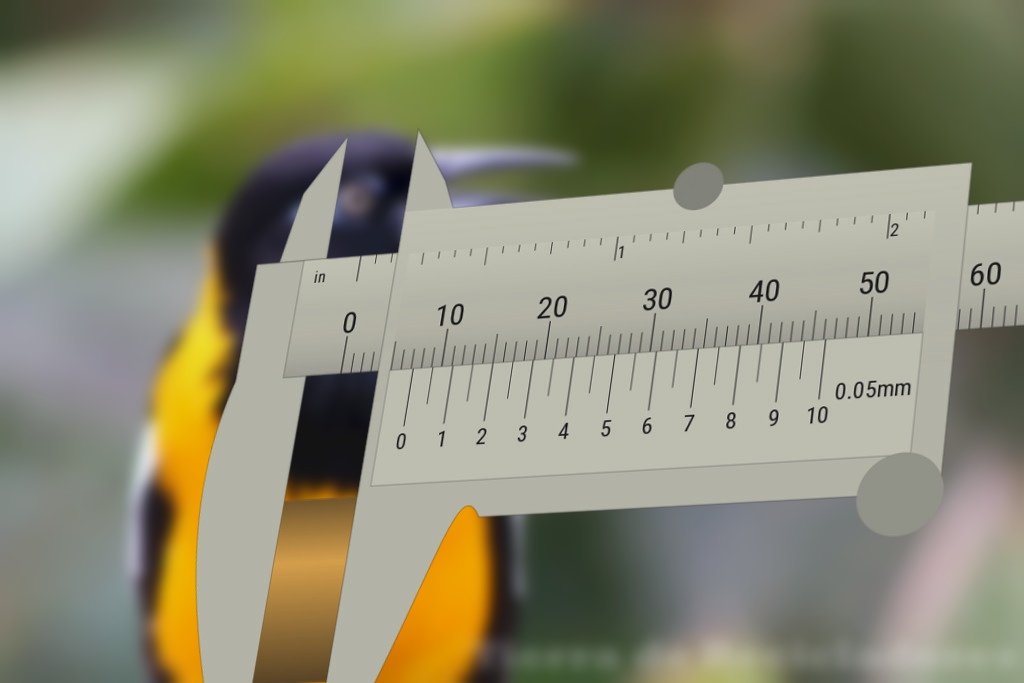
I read 7.2 mm
